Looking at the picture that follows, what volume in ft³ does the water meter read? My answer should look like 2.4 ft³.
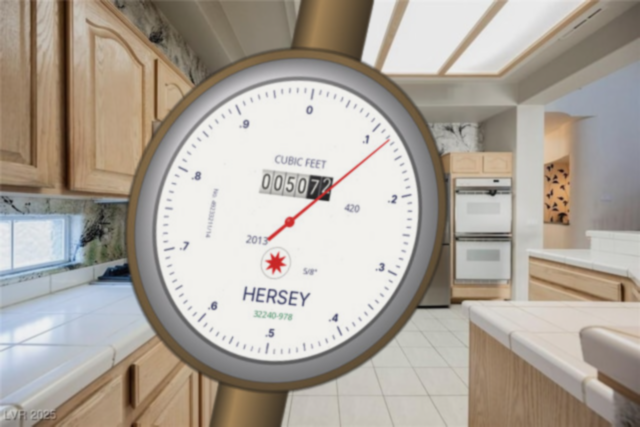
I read 5072.12 ft³
